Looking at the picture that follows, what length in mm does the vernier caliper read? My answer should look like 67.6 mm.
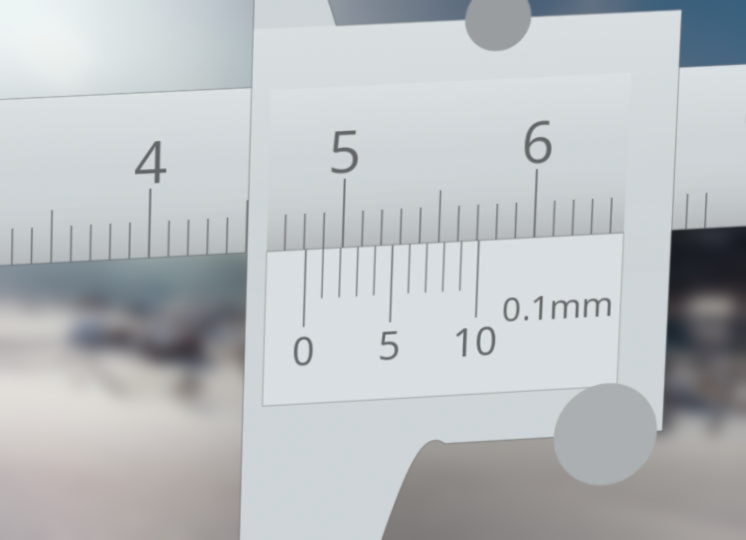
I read 48.1 mm
